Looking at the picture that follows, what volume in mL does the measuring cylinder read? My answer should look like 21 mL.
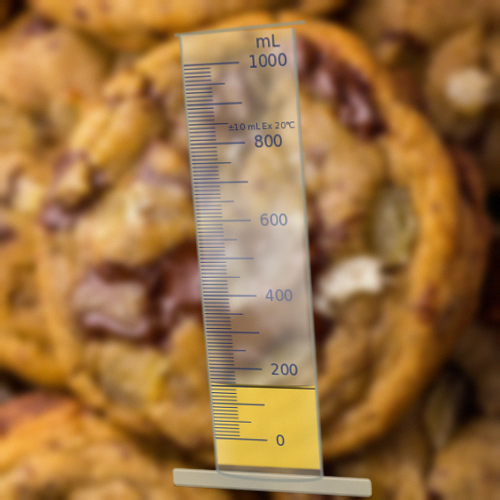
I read 150 mL
